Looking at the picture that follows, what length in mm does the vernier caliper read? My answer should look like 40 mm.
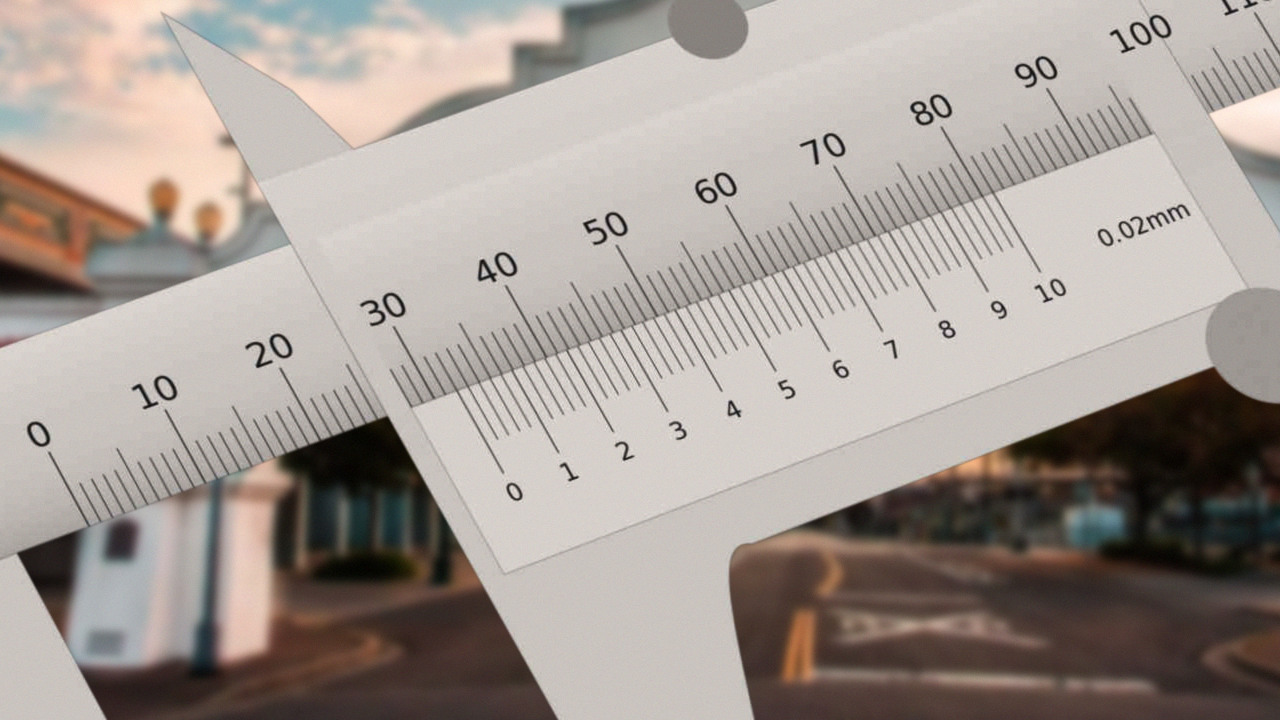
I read 32.0 mm
